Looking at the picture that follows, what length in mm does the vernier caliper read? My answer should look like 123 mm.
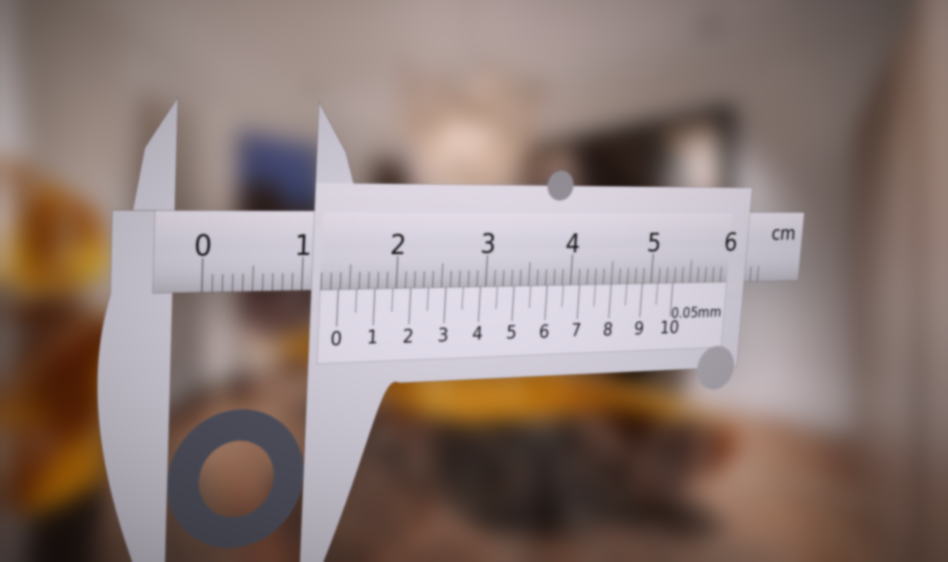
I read 13.8 mm
